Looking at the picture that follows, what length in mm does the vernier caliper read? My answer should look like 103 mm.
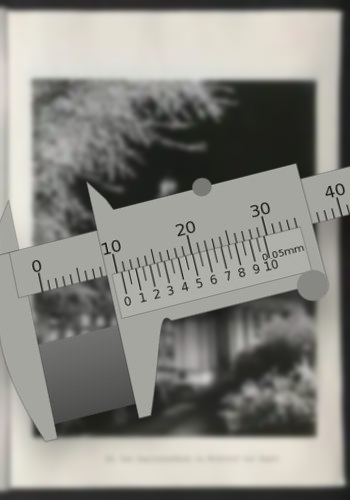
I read 10.6 mm
